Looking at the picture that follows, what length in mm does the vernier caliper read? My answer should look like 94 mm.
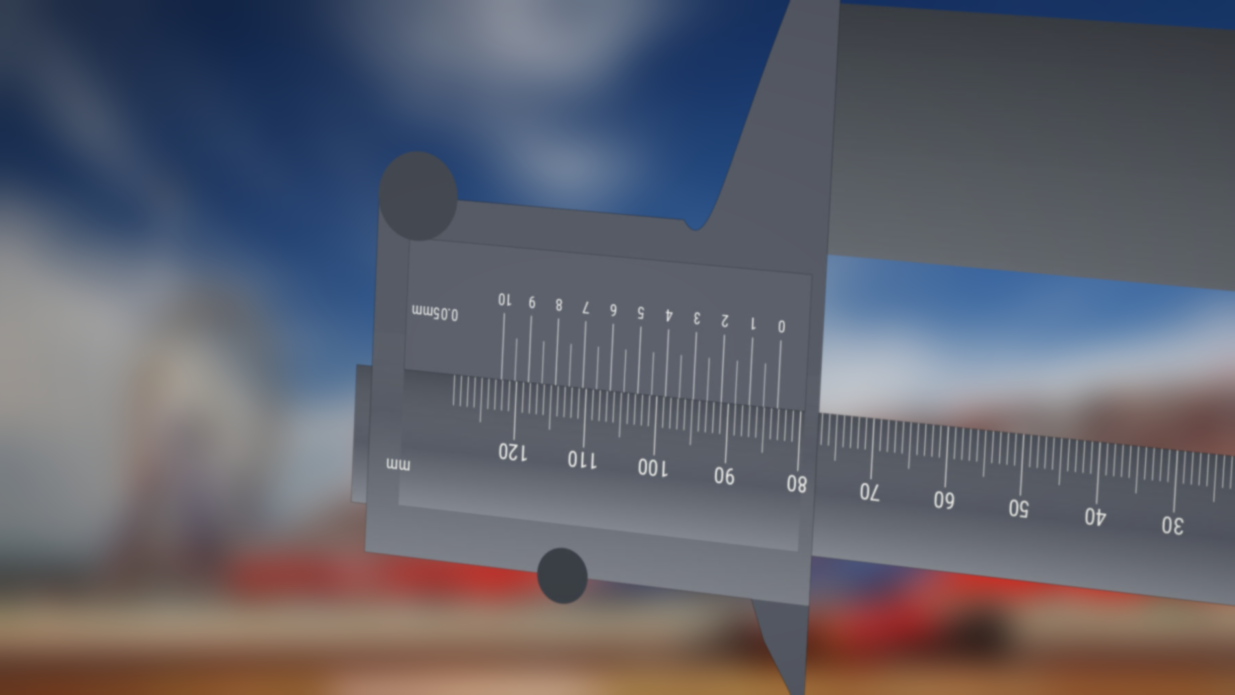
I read 83.2 mm
